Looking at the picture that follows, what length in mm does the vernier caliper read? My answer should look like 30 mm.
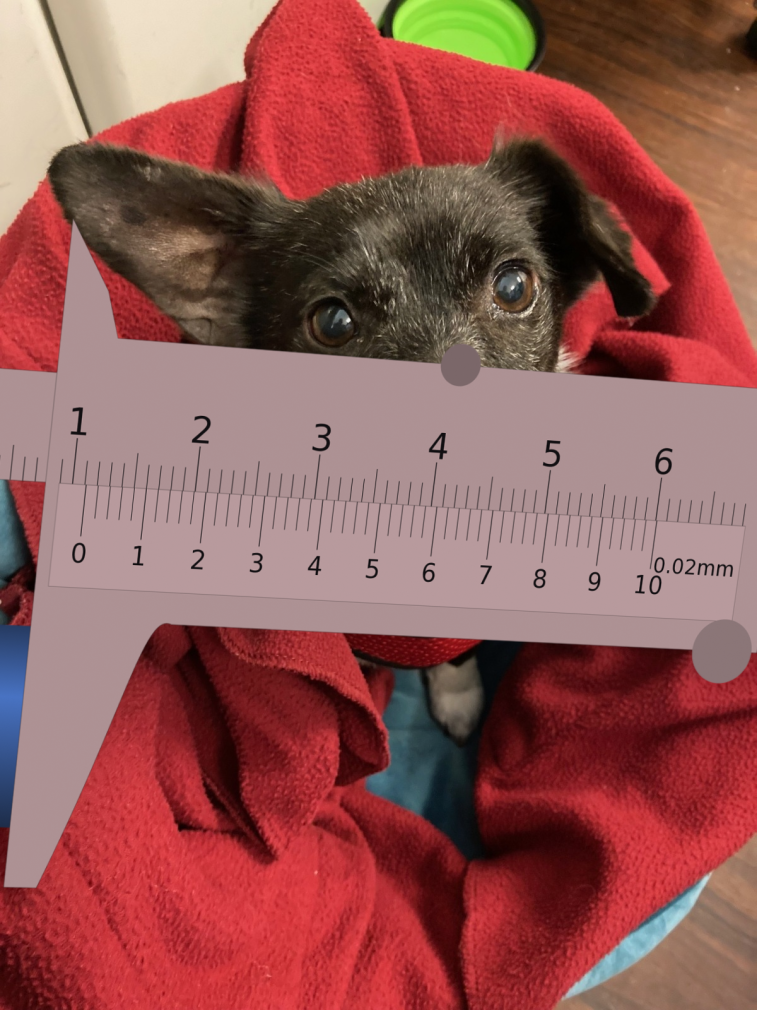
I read 11.1 mm
